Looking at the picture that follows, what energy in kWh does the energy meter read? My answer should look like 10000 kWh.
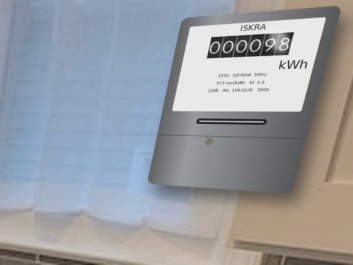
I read 98 kWh
